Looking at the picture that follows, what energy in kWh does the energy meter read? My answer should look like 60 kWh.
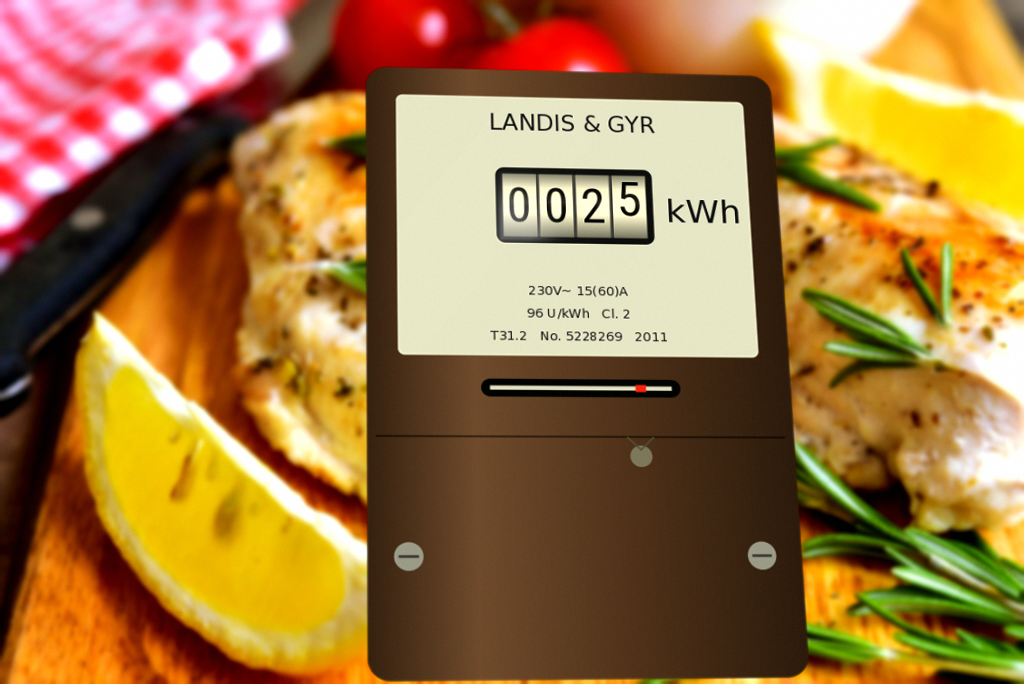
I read 25 kWh
